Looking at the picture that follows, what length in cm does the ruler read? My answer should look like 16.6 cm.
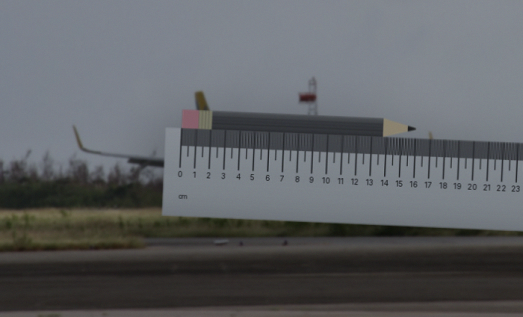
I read 16 cm
